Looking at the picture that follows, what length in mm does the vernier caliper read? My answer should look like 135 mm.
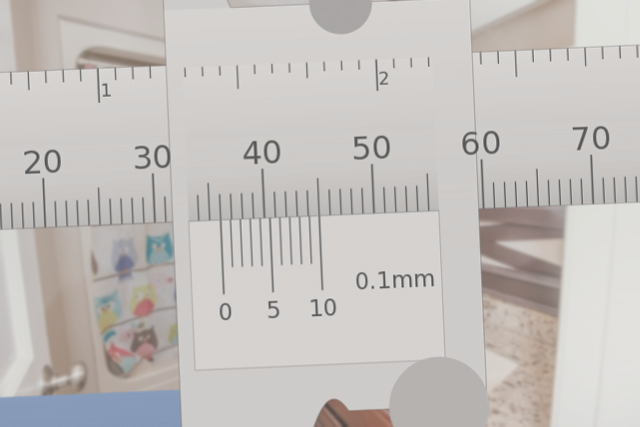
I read 36.0 mm
